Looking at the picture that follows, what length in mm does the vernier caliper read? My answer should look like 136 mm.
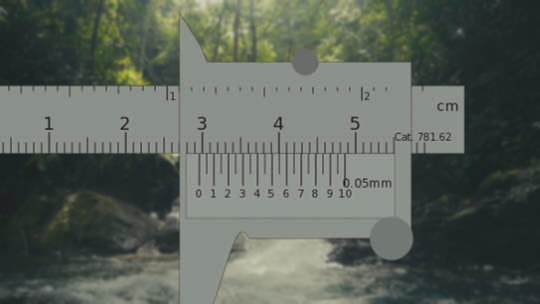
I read 29.6 mm
